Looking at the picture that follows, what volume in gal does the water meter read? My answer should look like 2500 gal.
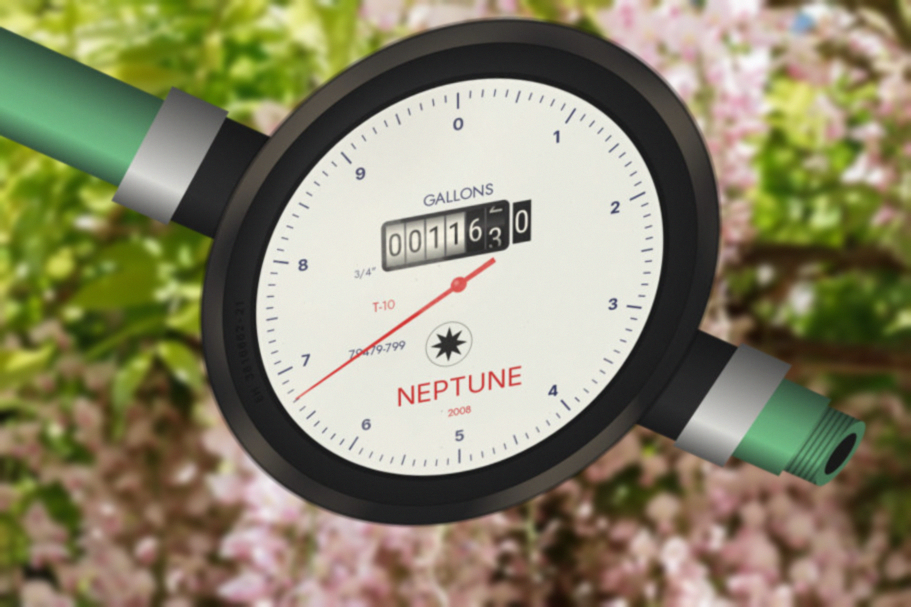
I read 11626.7 gal
